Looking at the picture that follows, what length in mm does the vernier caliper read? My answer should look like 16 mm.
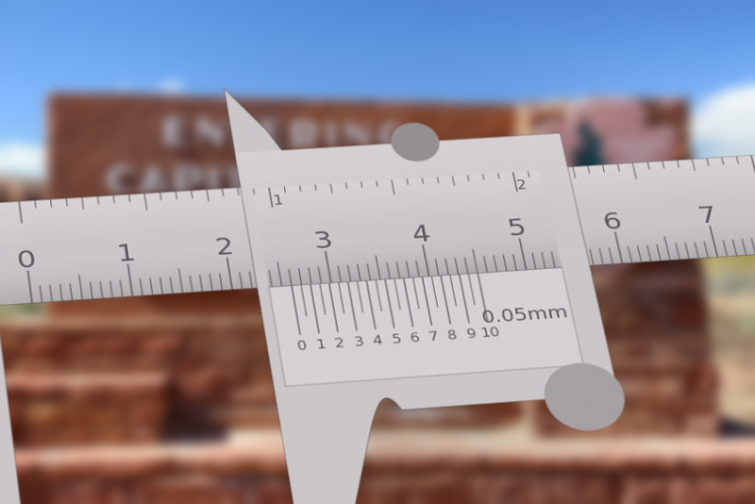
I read 26.0 mm
